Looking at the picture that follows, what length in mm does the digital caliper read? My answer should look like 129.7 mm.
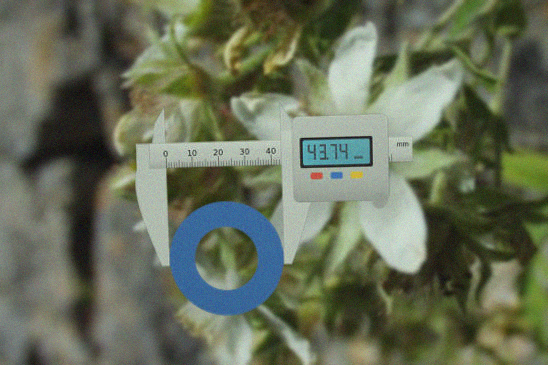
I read 43.74 mm
